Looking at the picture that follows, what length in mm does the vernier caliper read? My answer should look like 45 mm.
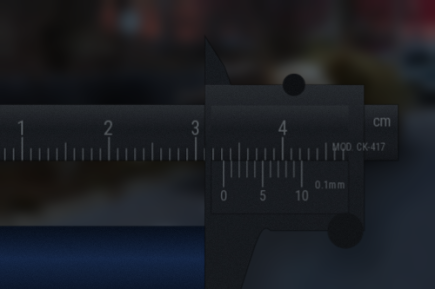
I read 33.2 mm
